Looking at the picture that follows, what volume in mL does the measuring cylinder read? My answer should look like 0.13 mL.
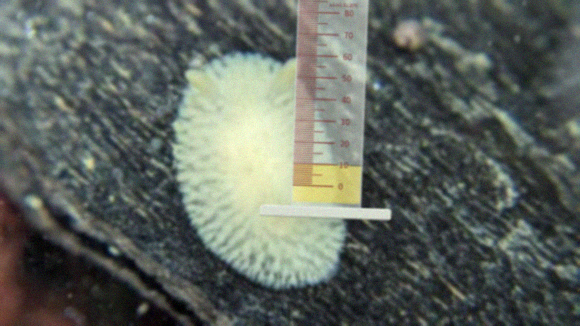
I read 10 mL
